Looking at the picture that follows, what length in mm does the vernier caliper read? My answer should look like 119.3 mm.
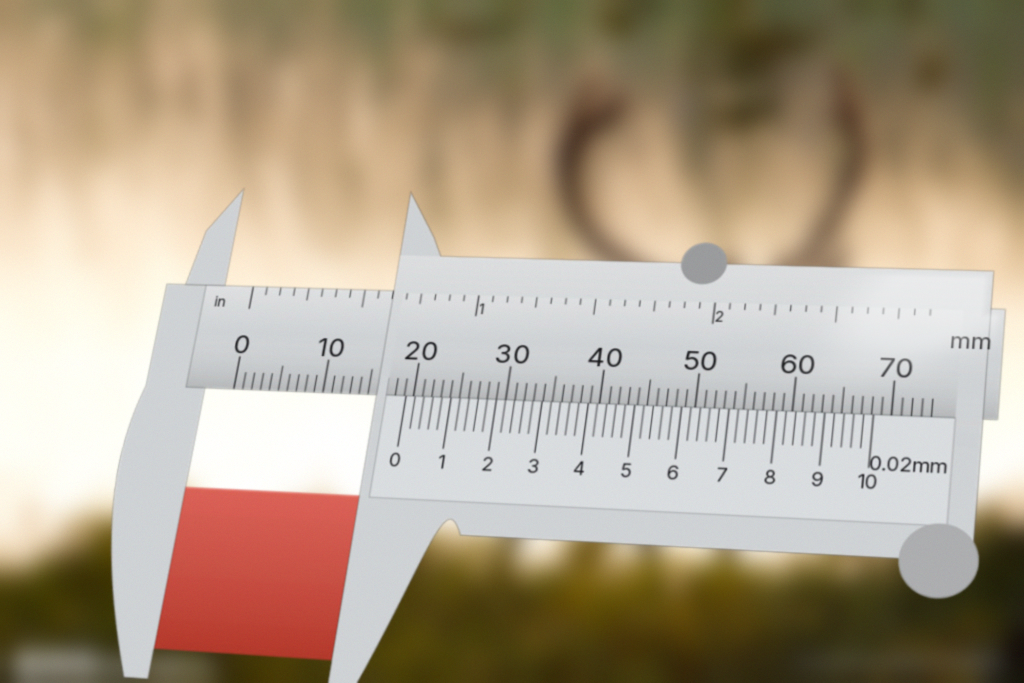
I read 19.2 mm
